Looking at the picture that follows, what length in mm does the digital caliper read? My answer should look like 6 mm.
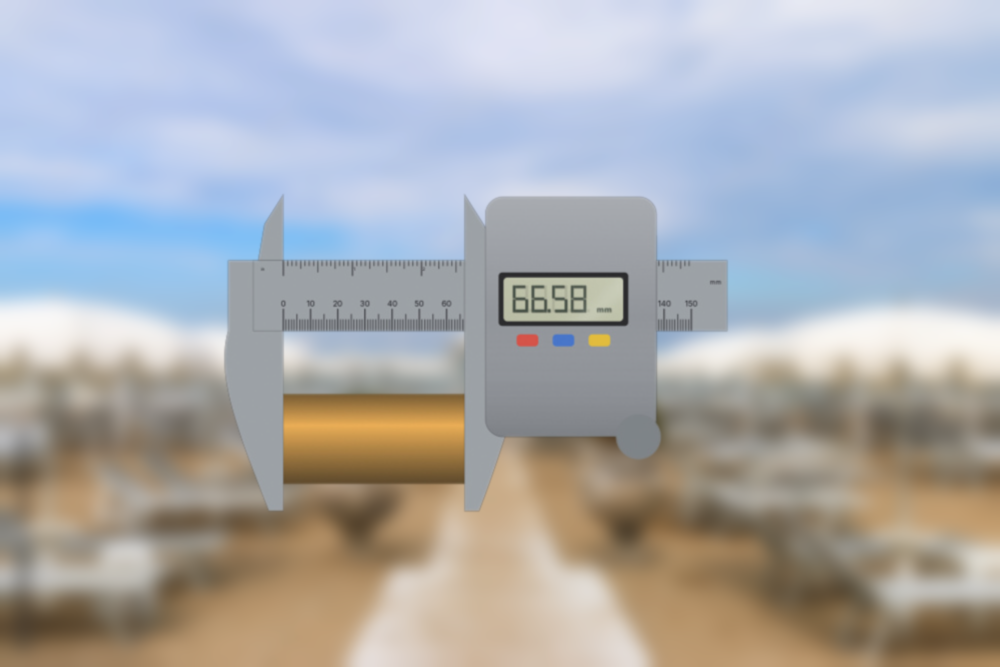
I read 66.58 mm
